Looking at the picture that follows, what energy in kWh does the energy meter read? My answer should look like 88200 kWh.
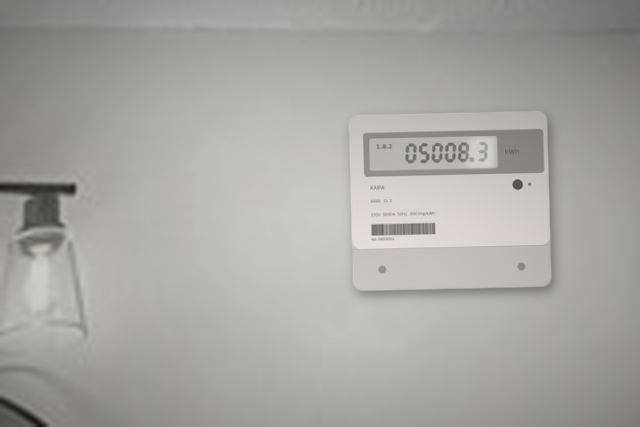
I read 5008.3 kWh
